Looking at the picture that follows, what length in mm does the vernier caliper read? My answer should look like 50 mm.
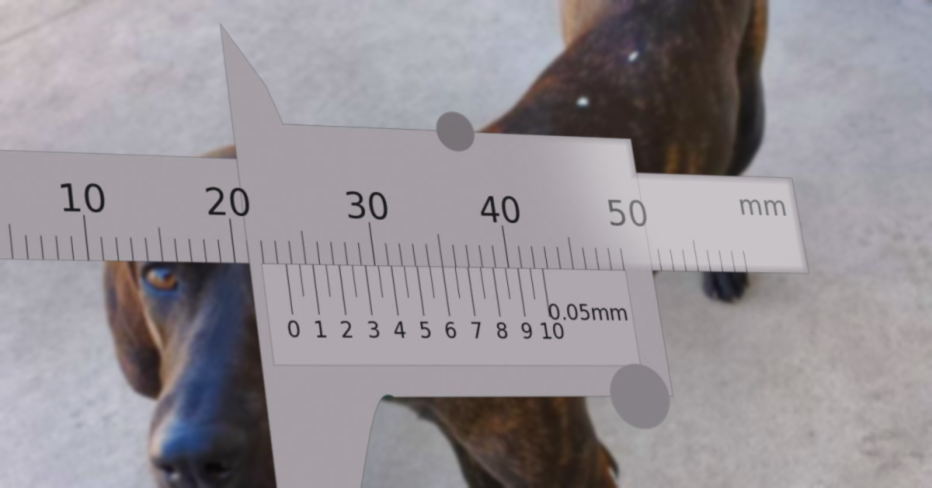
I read 23.6 mm
